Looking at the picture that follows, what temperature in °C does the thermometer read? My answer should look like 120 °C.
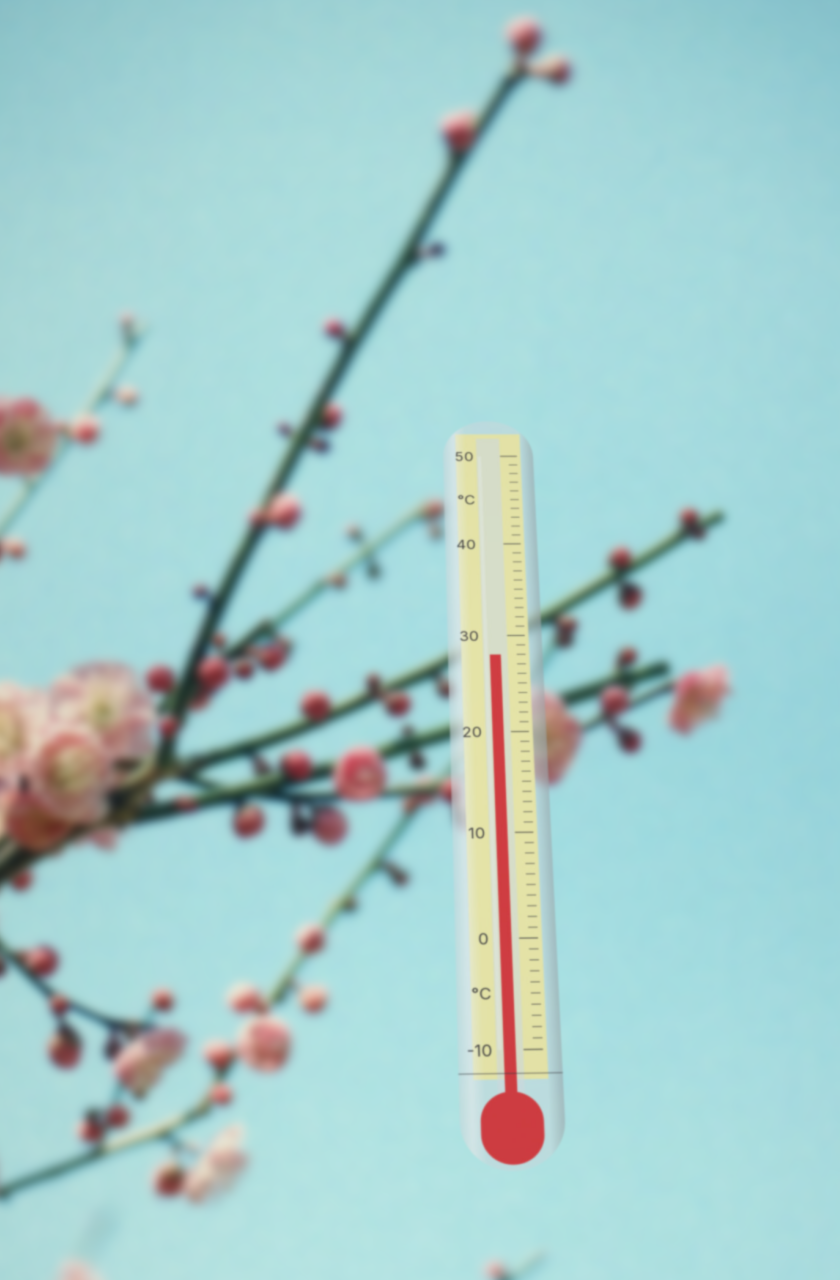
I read 28 °C
